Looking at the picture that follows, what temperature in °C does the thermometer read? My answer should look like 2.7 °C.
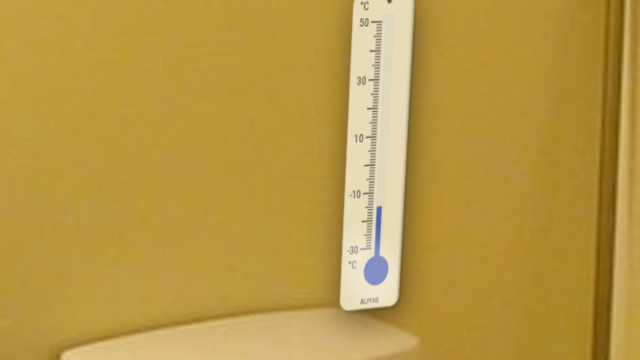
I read -15 °C
